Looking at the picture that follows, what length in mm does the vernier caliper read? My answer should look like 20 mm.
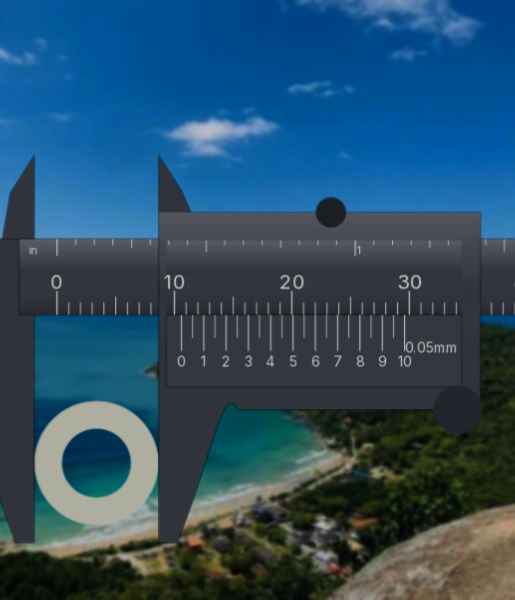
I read 10.6 mm
